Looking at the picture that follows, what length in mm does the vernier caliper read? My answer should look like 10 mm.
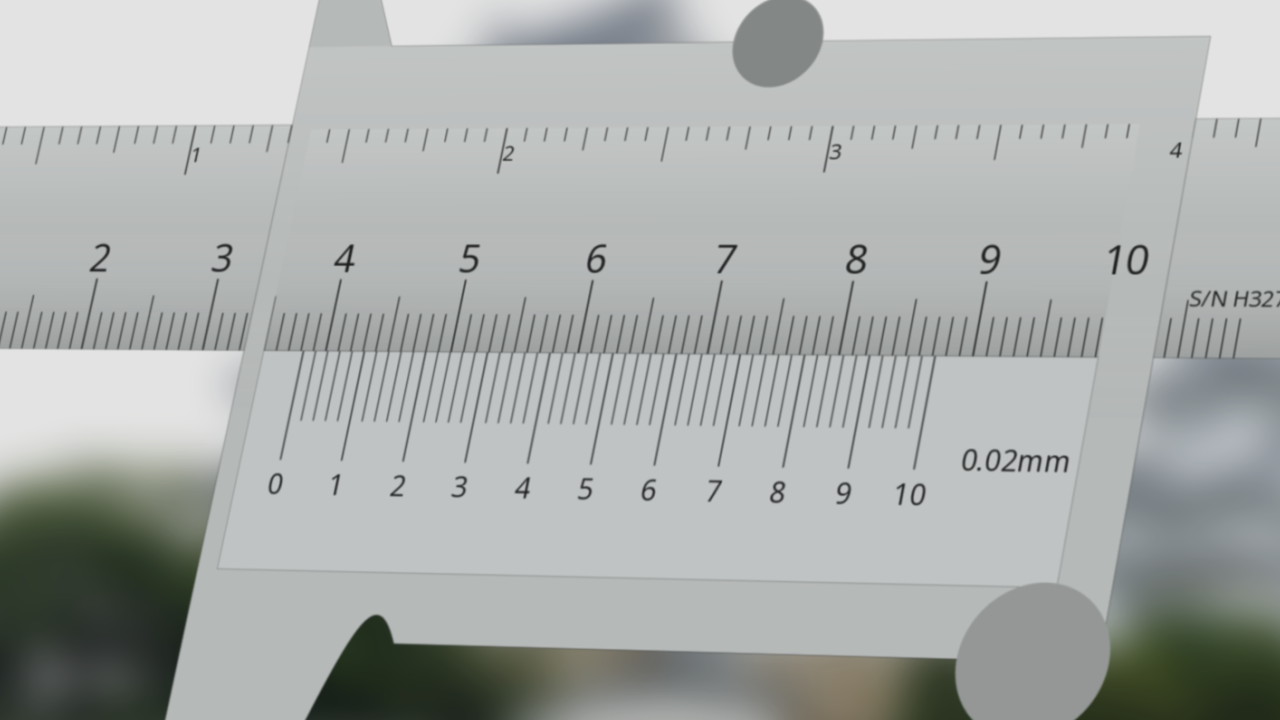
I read 38.2 mm
